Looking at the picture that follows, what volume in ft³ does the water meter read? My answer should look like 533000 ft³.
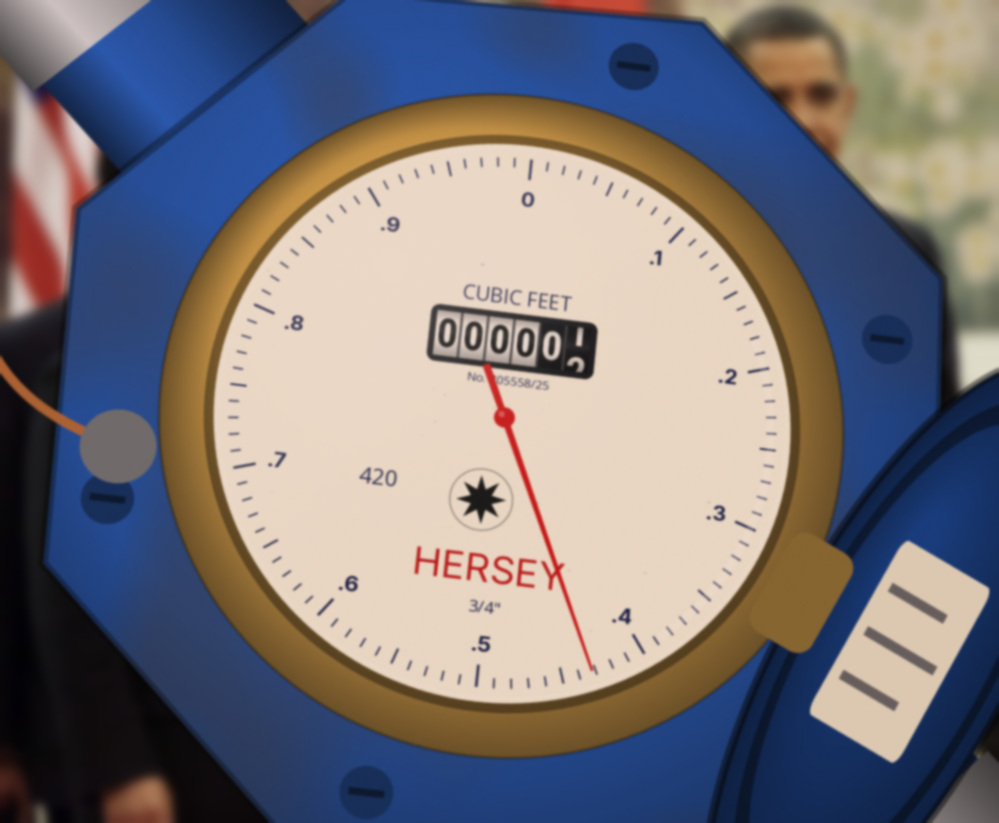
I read 1.43 ft³
